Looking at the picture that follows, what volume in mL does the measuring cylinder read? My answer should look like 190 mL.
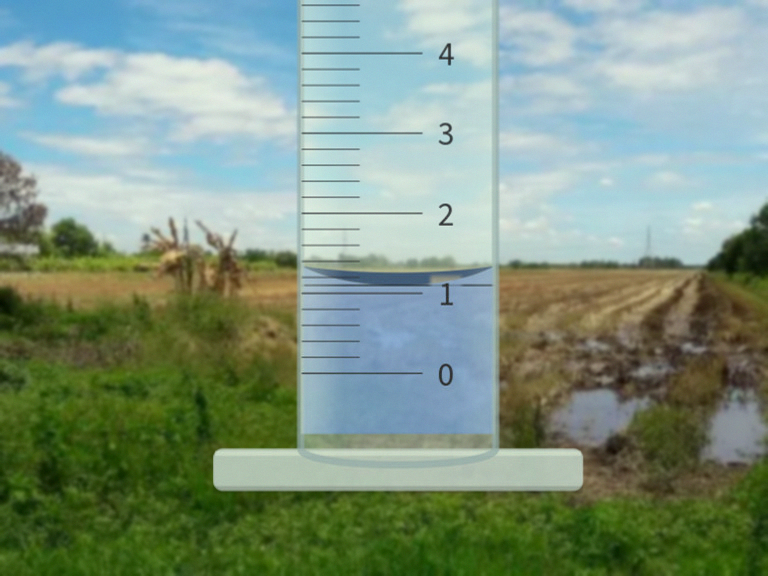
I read 1.1 mL
